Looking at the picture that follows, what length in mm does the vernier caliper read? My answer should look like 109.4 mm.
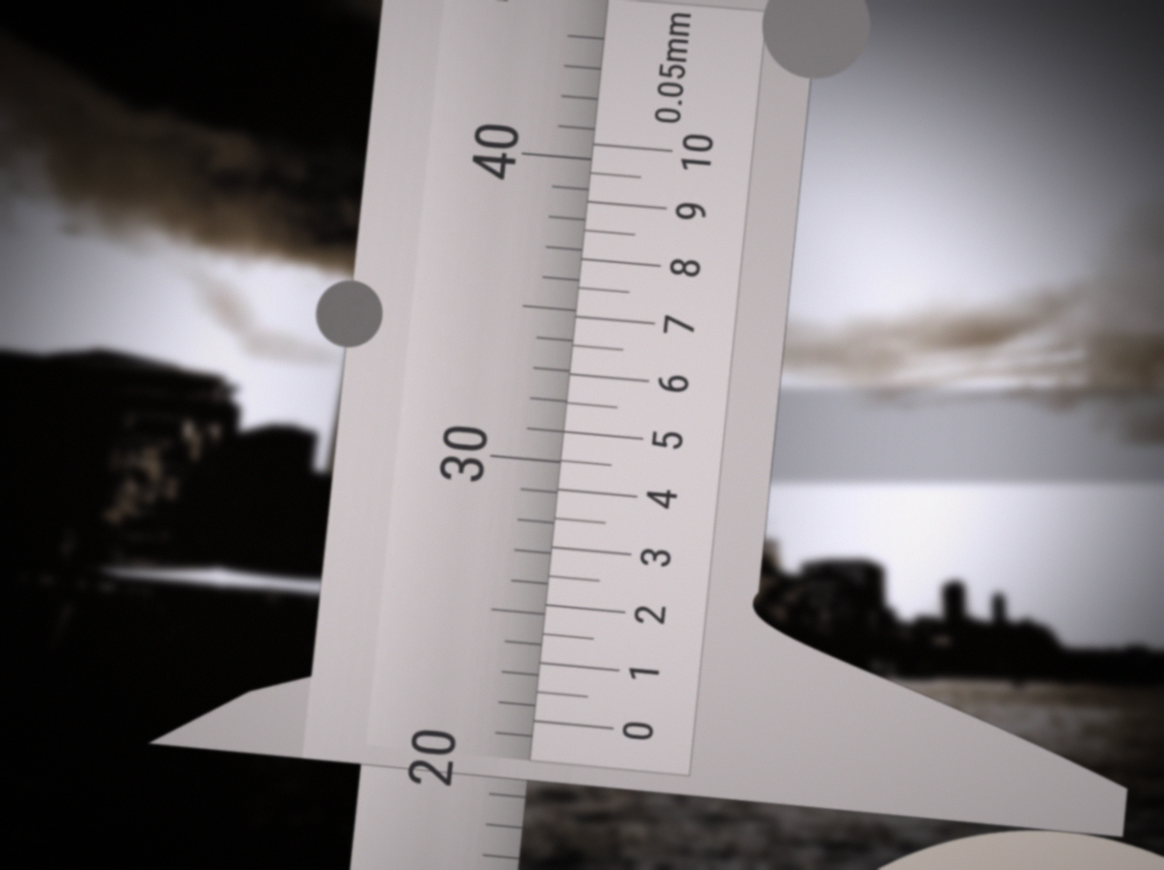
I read 21.50 mm
